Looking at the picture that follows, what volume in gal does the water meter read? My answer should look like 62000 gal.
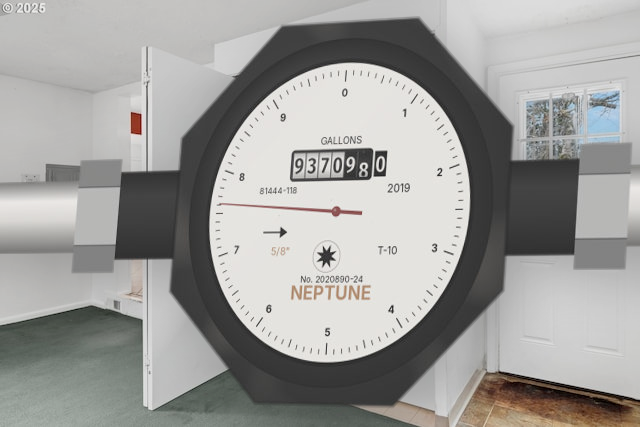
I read 9370977.6 gal
